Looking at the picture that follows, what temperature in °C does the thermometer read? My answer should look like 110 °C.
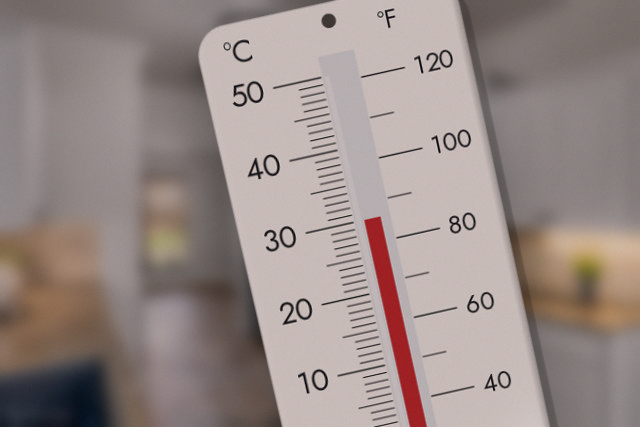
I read 30 °C
